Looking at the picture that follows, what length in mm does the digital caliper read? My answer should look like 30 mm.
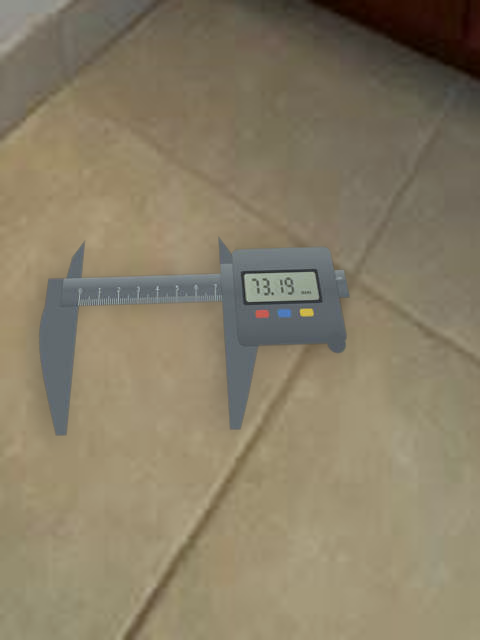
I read 73.19 mm
